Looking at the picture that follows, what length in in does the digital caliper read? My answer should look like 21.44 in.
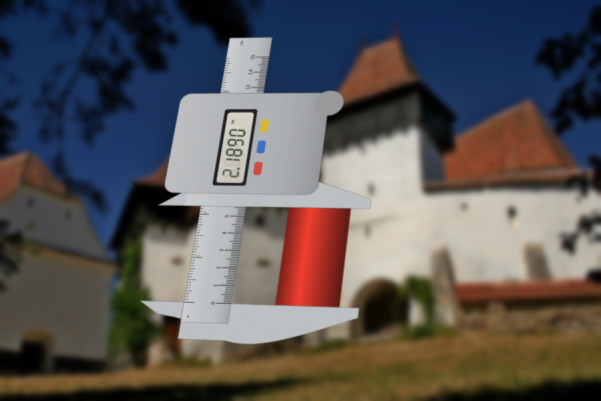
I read 2.1890 in
